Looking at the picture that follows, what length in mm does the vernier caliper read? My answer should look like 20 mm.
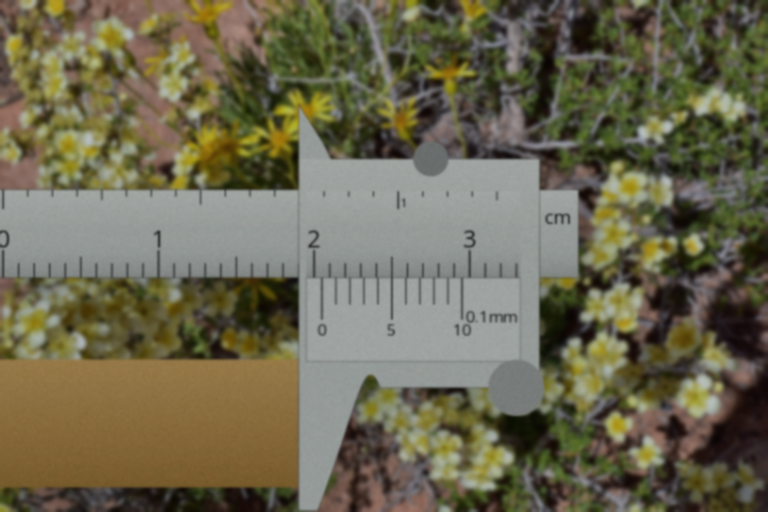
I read 20.5 mm
